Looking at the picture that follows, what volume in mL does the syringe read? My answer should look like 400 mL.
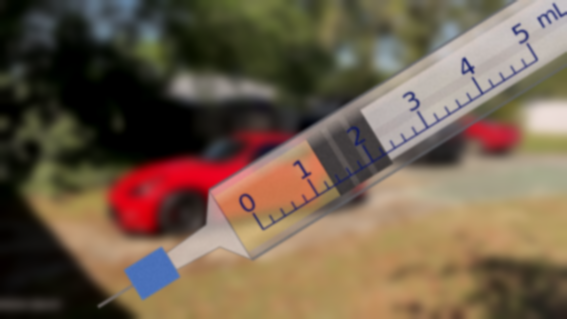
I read 1.3 mL
